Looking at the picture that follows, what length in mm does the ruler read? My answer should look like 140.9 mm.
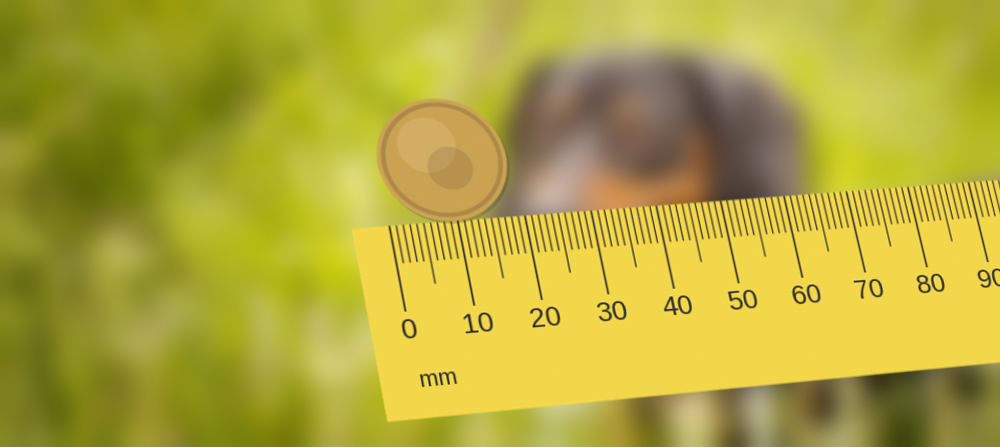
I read 19 mm
